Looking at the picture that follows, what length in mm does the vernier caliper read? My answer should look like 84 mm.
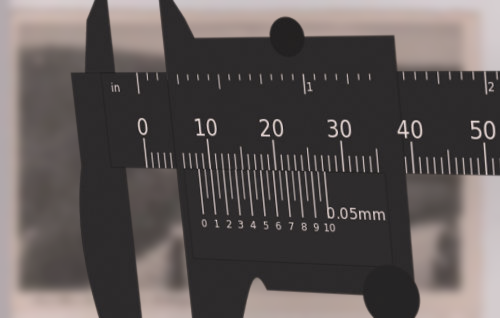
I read 8.2 mm
